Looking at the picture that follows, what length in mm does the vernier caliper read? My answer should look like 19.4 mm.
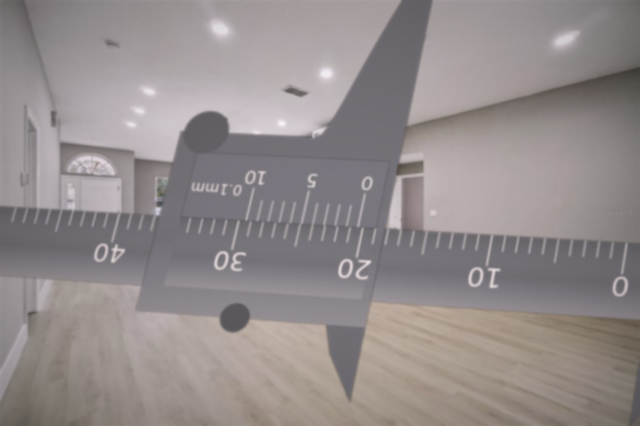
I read 20.4 mm
